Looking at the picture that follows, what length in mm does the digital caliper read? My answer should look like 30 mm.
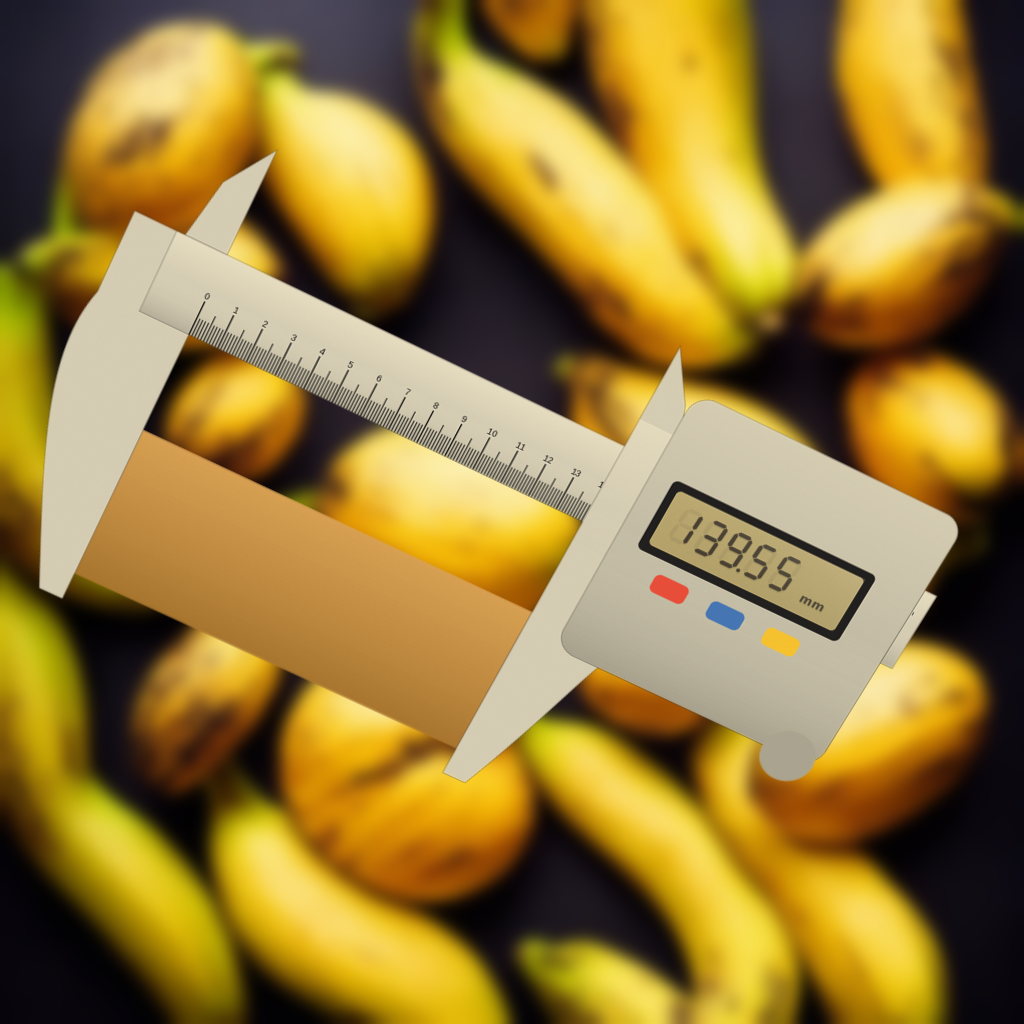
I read 139.55 mm
